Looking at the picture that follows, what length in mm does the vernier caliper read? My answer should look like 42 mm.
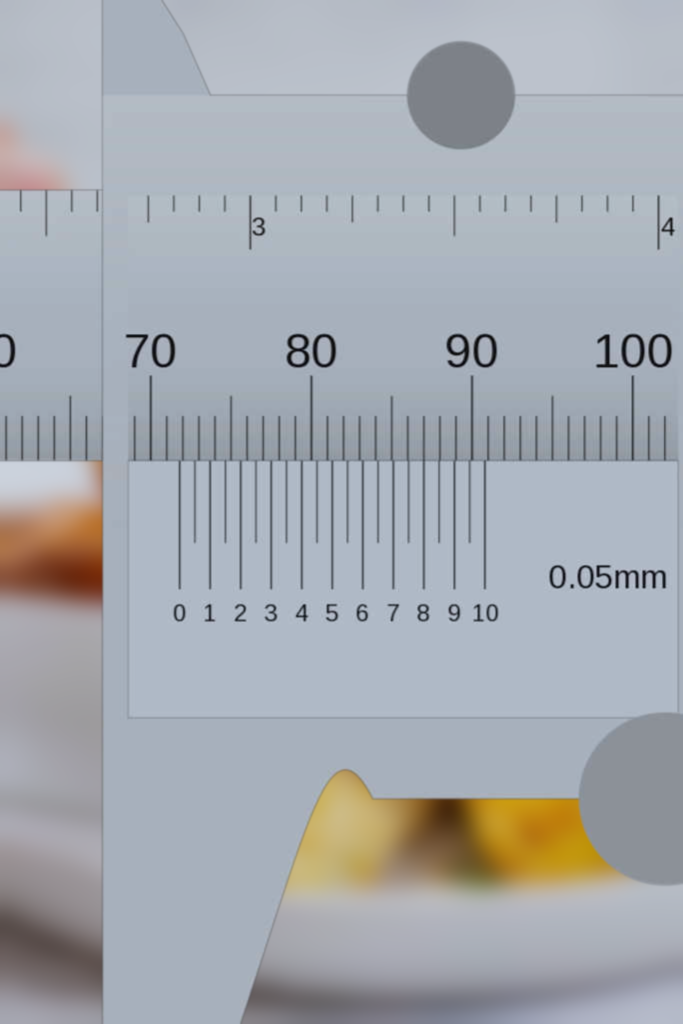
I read 71.8 mm
